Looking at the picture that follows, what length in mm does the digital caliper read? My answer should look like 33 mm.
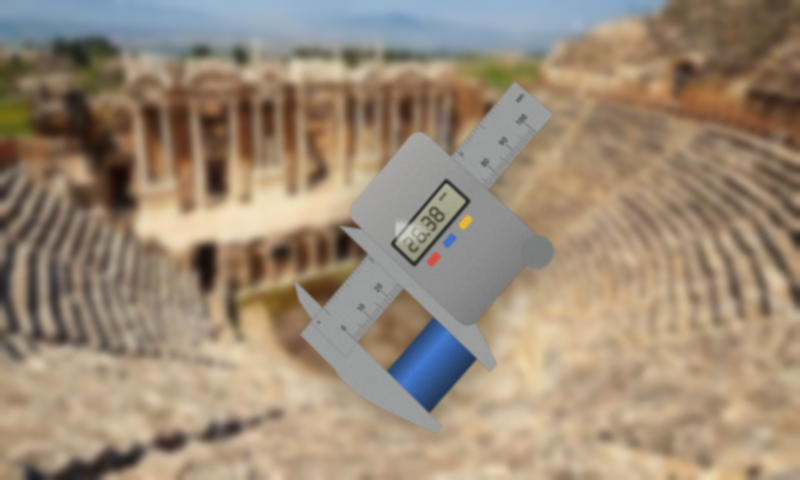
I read 26.38 mm
